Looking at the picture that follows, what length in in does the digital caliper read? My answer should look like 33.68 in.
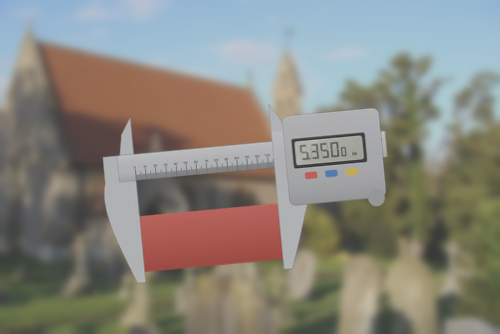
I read 5.3500 in
